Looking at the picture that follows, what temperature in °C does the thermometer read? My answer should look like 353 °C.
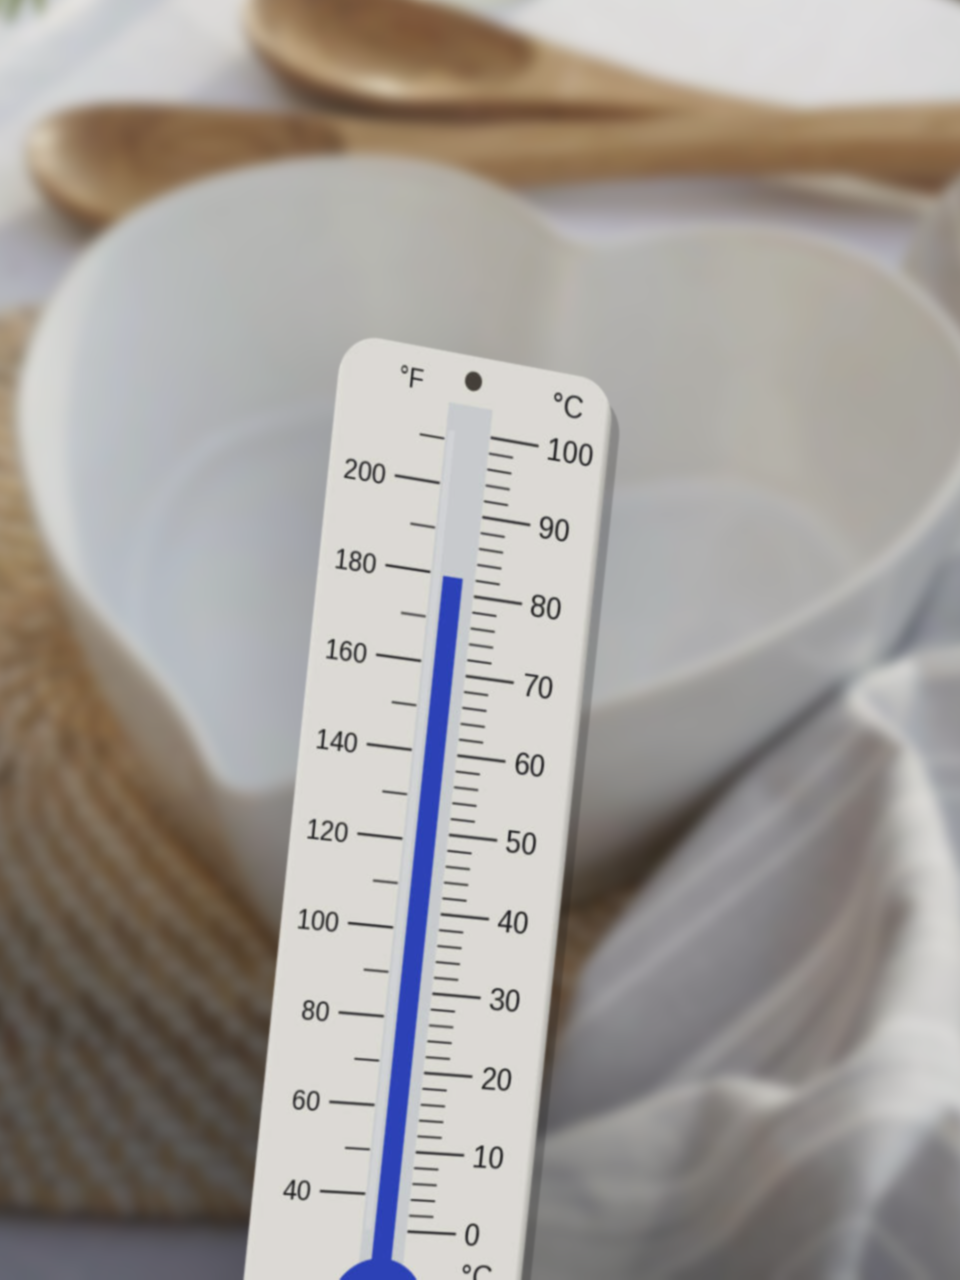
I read 82 °C
